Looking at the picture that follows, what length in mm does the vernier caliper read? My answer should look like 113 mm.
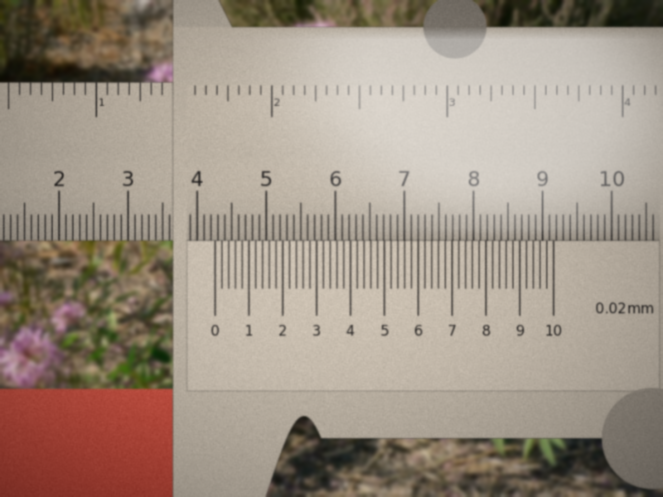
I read 42.6 mm
